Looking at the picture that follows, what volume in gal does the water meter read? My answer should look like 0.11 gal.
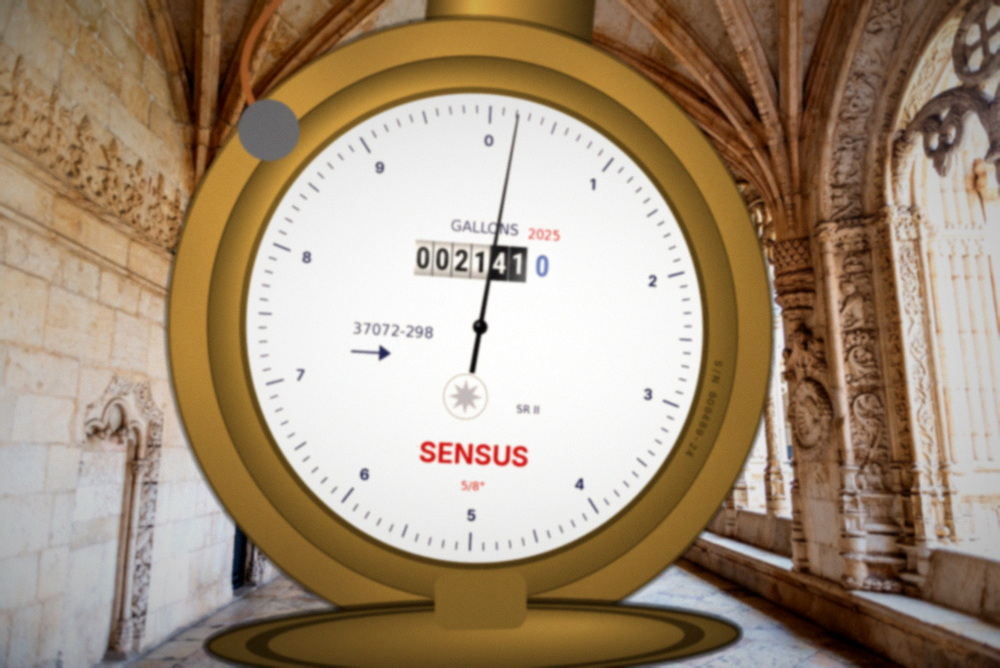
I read 21410.2 gal
